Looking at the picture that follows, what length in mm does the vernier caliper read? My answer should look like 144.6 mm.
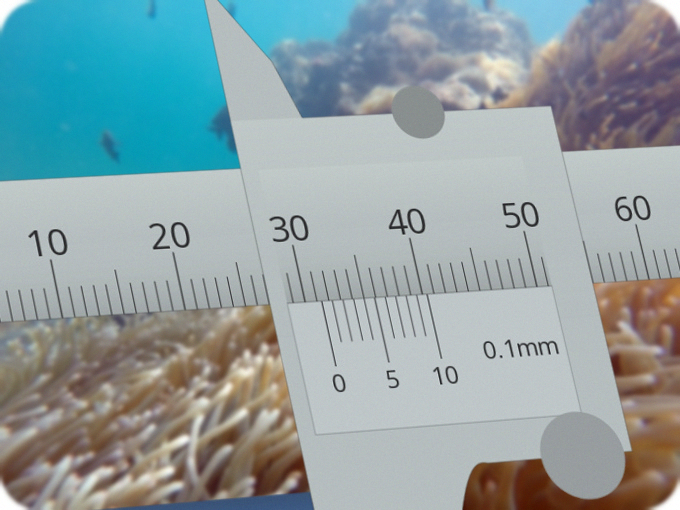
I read 31.4 mm
